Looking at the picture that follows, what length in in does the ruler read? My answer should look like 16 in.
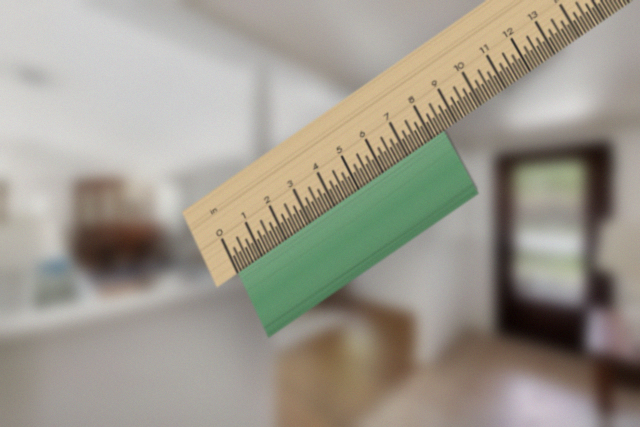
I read 8.5 in
